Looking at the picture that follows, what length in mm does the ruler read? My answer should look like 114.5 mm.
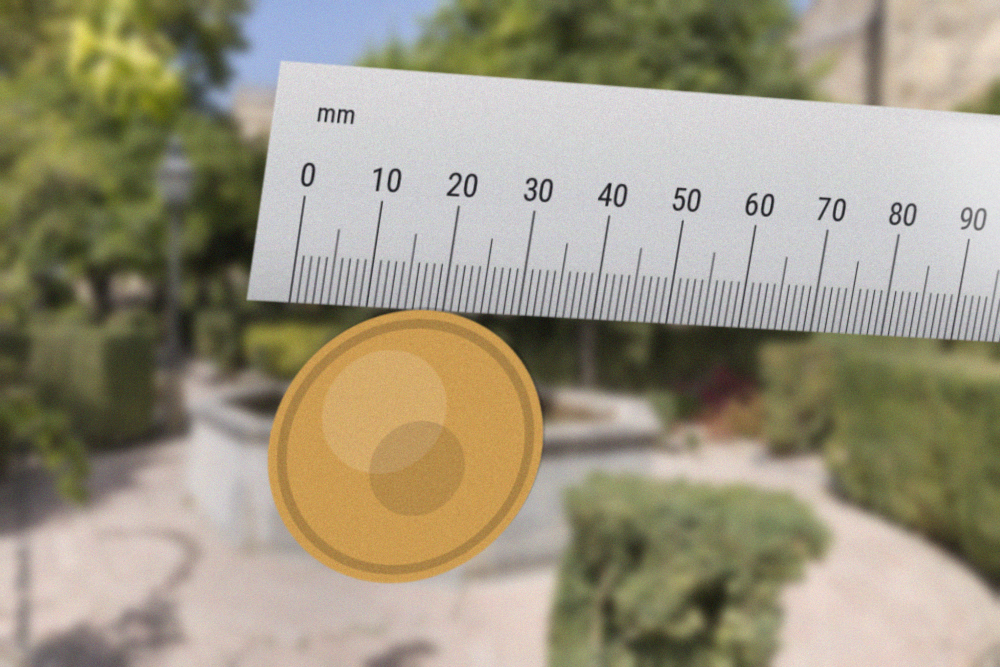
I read 36 mm
